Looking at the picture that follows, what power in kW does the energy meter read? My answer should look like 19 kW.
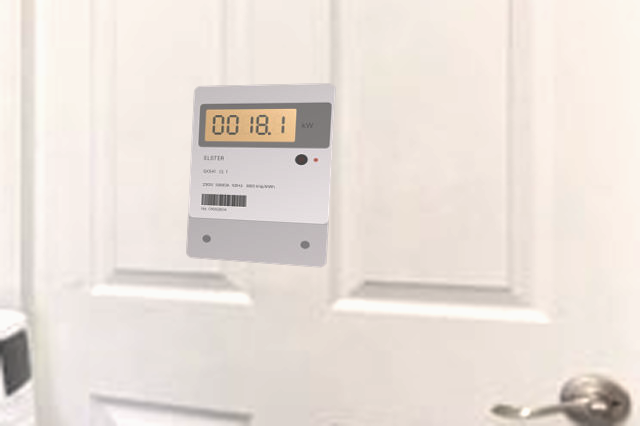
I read 18.1 kW
